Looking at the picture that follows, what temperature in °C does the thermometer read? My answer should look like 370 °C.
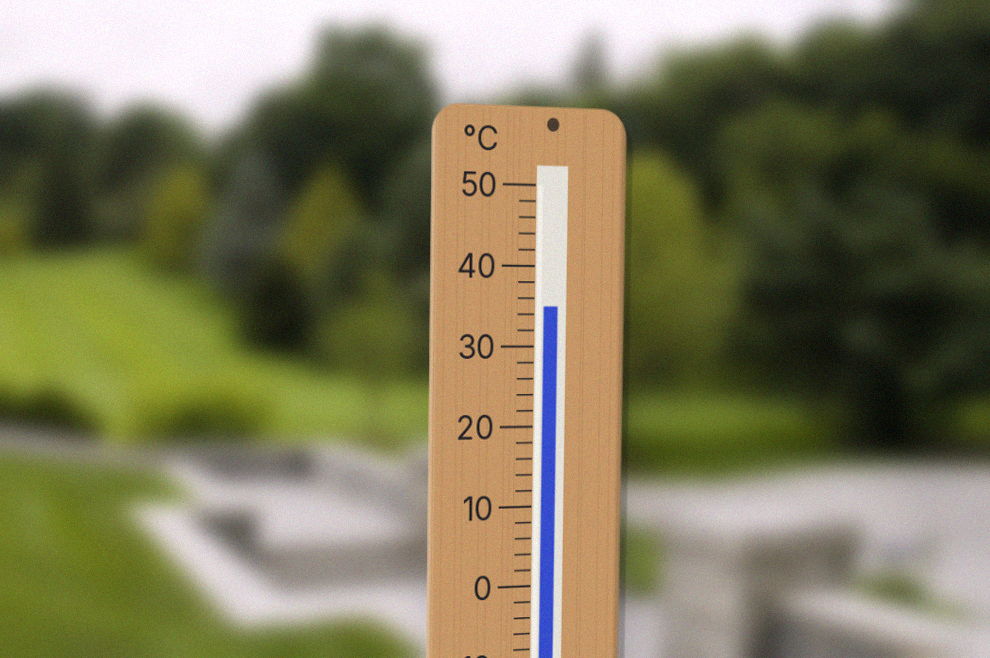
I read 35 °C
